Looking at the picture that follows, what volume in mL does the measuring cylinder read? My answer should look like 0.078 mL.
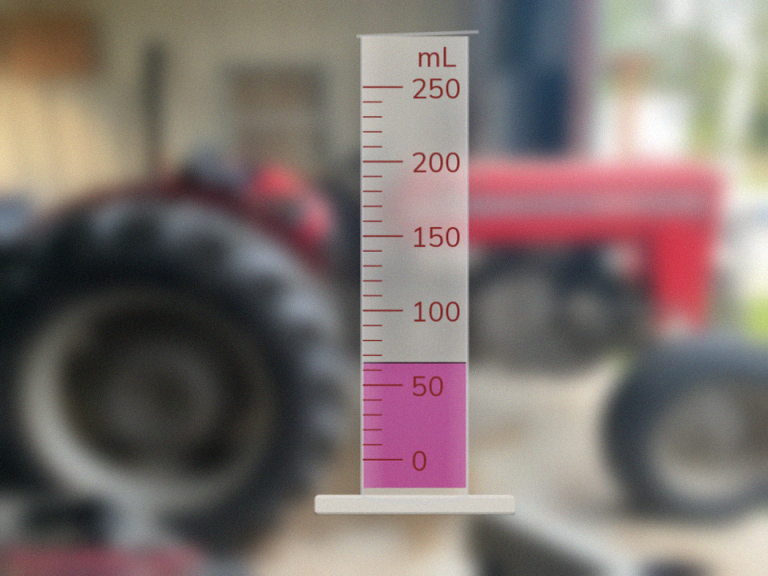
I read 65 mL
